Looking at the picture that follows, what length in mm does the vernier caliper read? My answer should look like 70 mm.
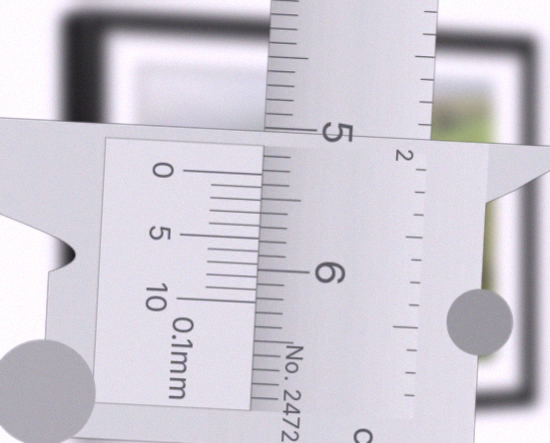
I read 53.3 mm
